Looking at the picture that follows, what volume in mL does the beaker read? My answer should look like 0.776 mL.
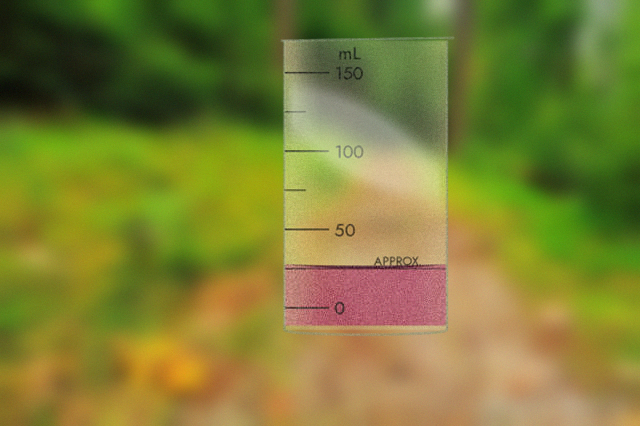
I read 25 mL
